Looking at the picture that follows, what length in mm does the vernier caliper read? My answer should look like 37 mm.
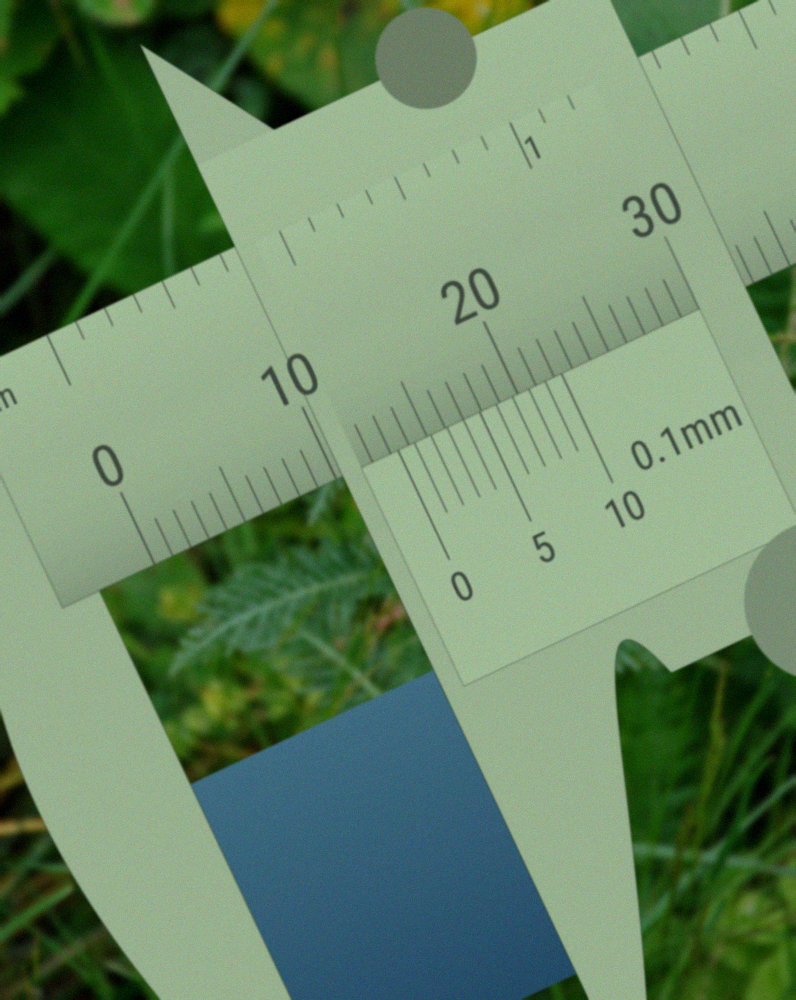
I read 13.4 mm
